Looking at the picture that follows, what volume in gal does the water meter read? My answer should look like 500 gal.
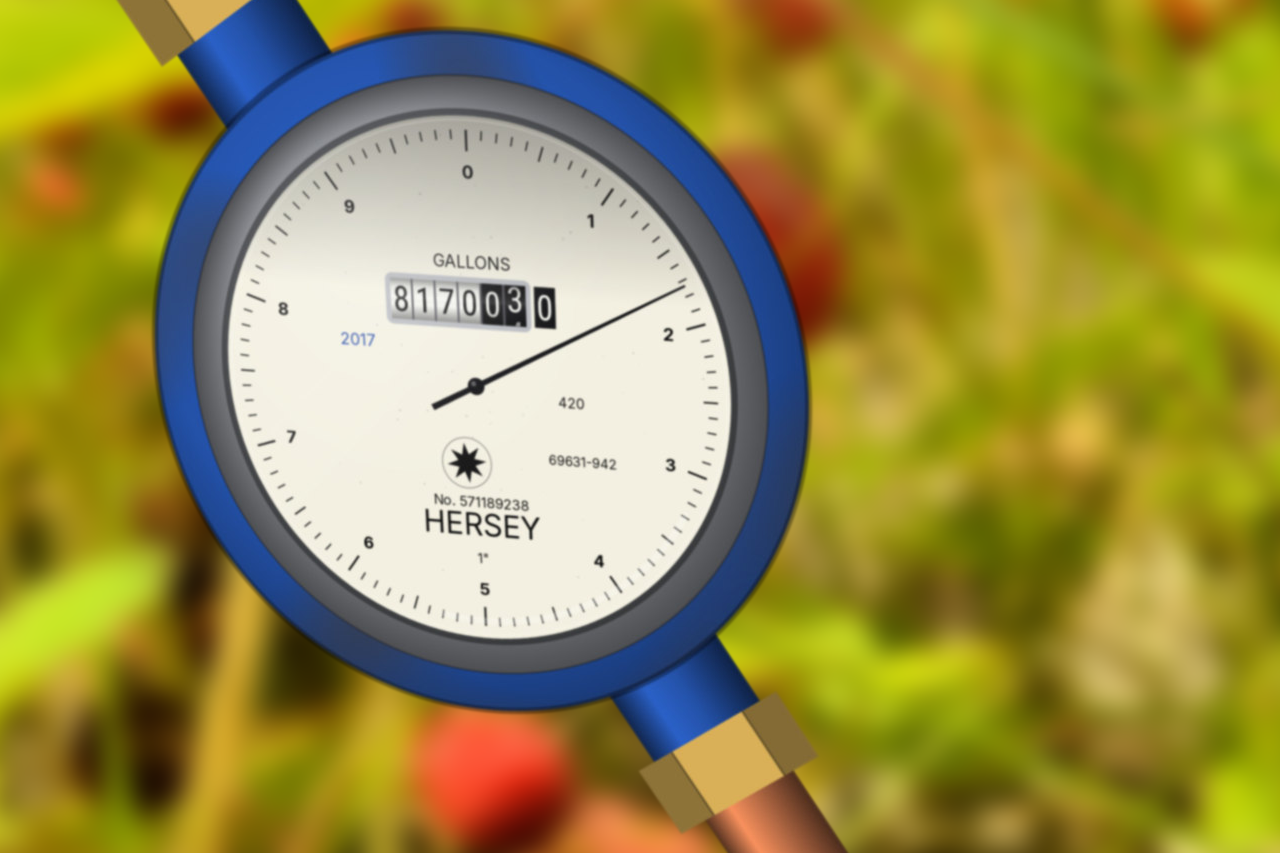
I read 8170031.7 gal
